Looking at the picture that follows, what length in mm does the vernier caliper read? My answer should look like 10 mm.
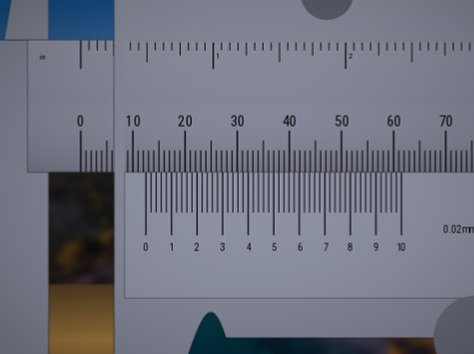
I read 12.5 mm
